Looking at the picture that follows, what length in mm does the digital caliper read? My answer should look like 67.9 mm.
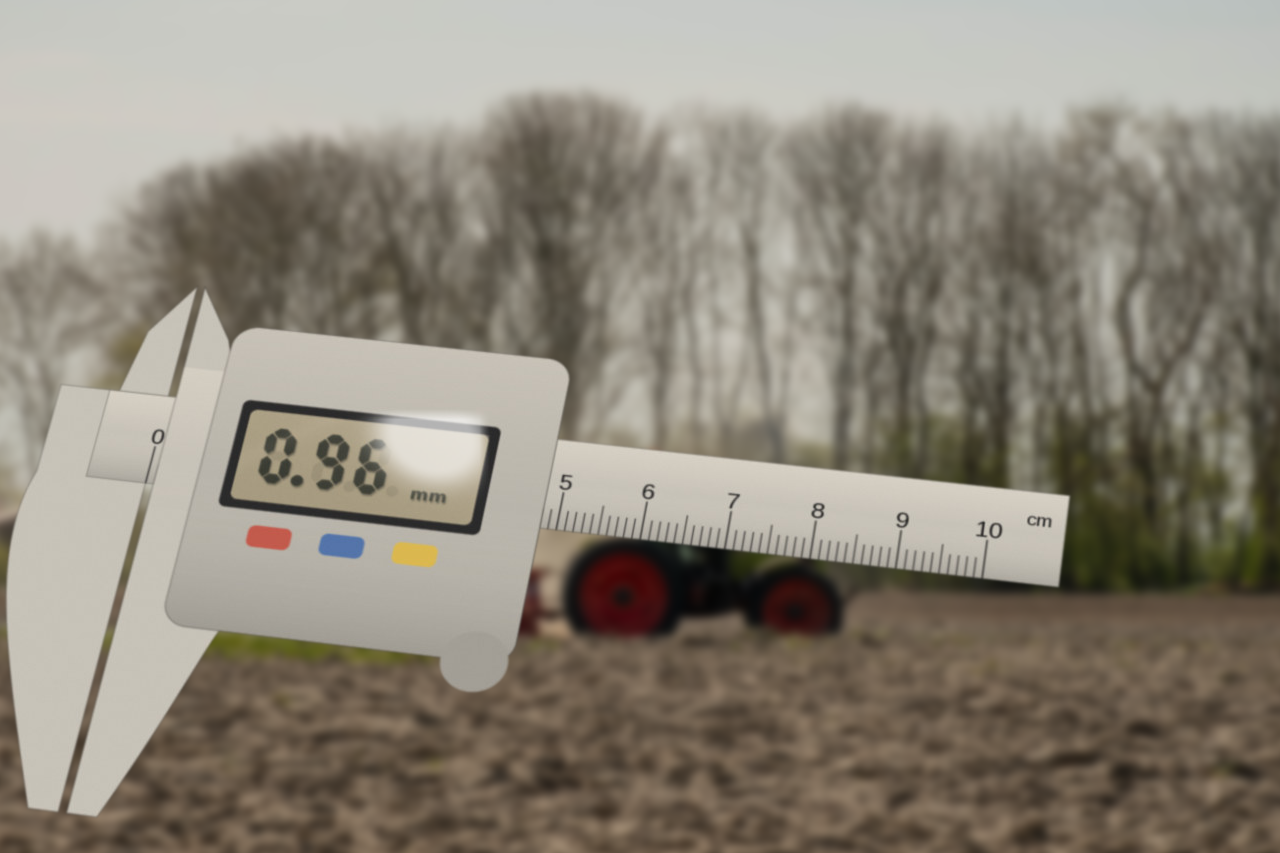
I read 0.96 mm
